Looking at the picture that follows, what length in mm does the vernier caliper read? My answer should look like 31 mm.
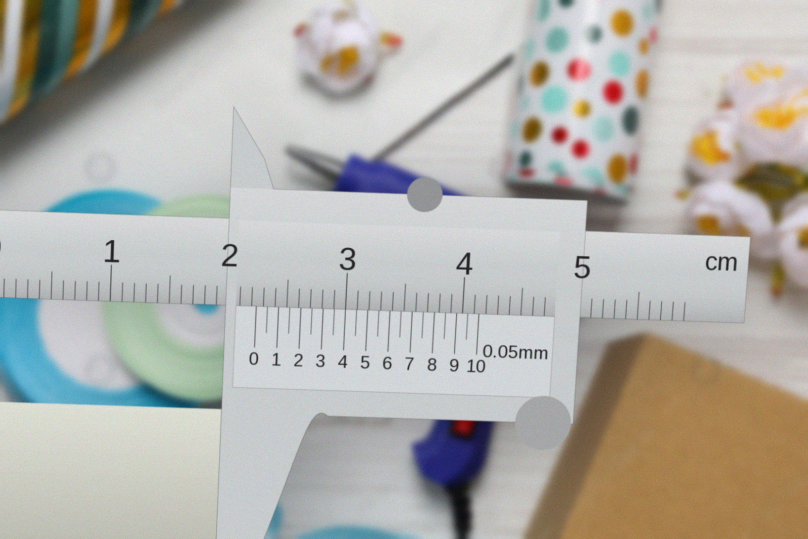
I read 22.4 mm
